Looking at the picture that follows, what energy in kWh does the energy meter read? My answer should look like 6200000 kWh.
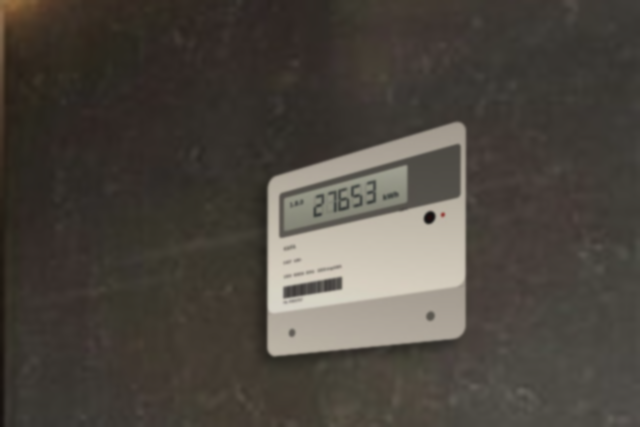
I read 27653 kWh
